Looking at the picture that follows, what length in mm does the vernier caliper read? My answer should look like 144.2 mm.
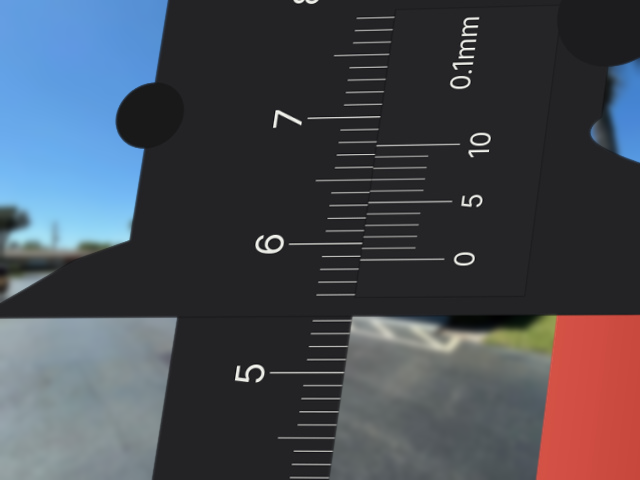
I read 58.7 mm
